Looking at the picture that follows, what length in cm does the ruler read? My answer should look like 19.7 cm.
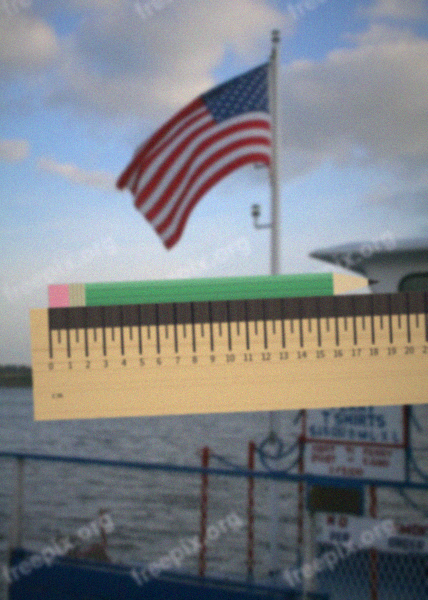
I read 18.5 cm
